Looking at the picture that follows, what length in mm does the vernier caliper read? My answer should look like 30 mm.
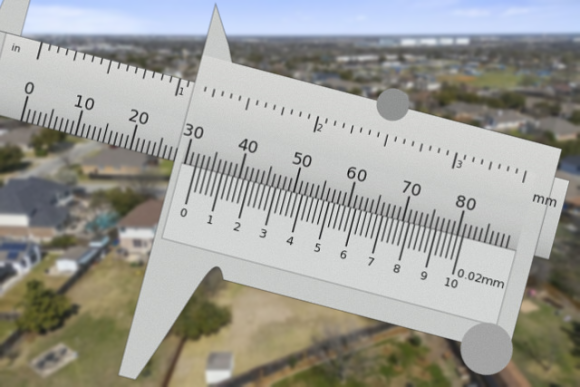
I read 32.0 mm
